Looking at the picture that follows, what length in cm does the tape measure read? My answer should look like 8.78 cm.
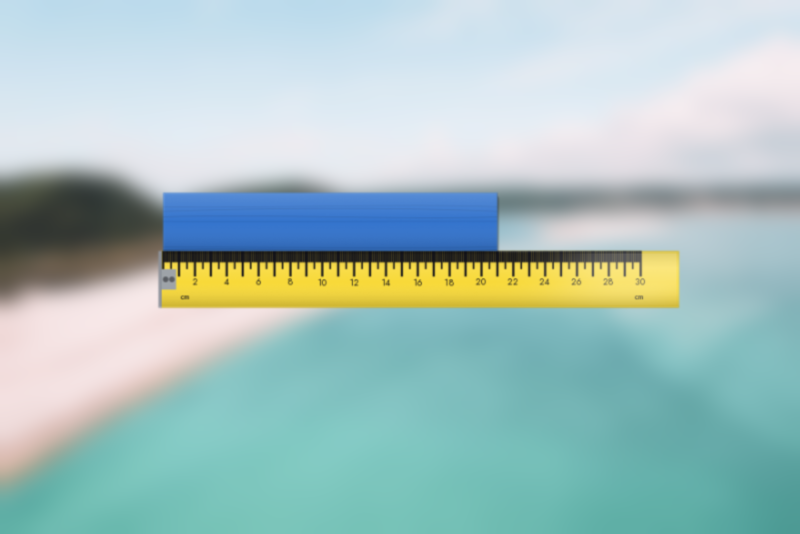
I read 21 cm
